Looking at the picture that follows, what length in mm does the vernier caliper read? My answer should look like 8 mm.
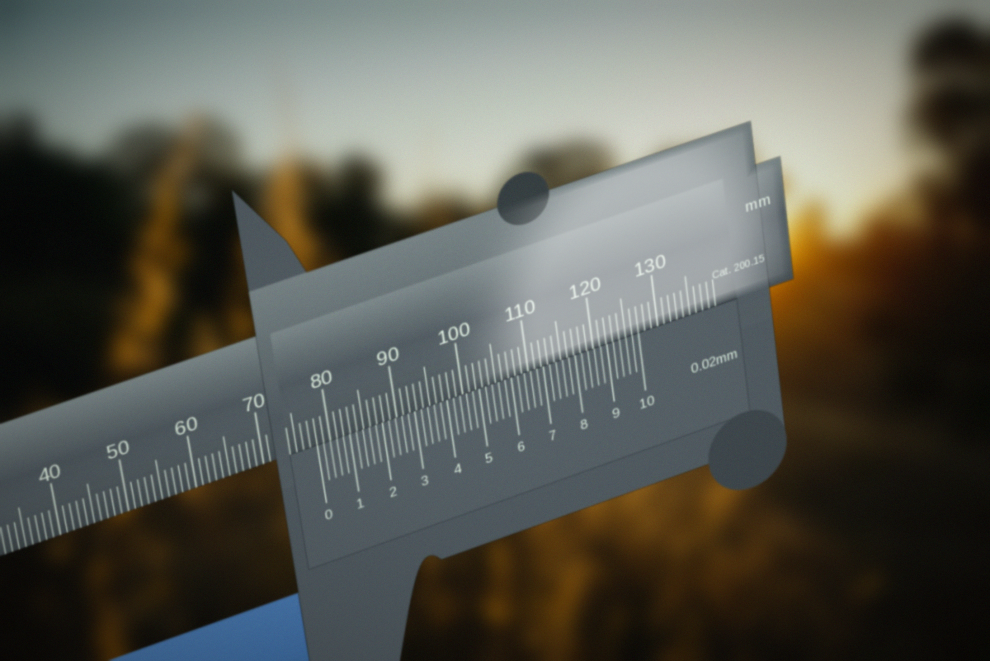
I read 78.0 mm
